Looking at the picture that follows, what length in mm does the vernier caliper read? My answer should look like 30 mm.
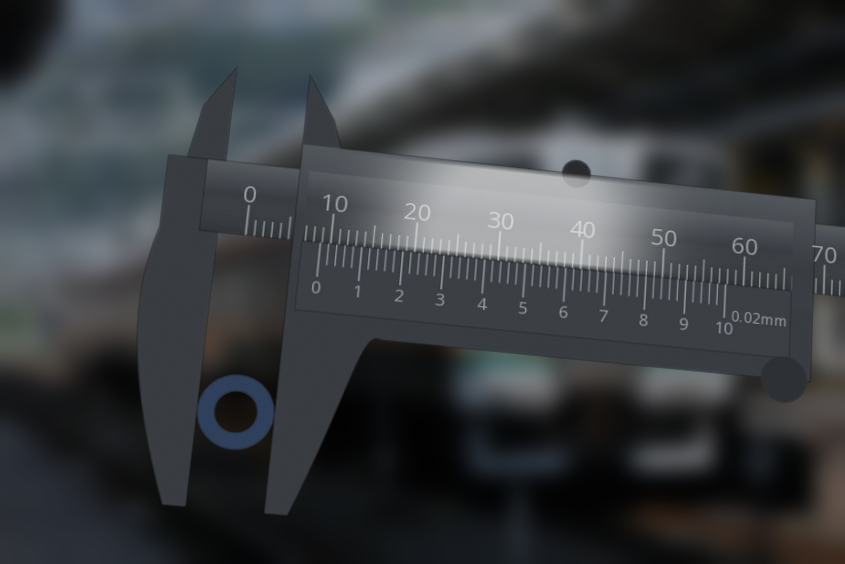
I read 8.8 mm
